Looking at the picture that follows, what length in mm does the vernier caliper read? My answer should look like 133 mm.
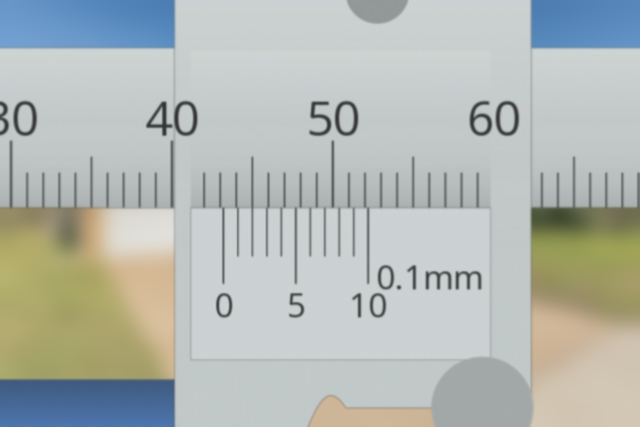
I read 43.2 mm
